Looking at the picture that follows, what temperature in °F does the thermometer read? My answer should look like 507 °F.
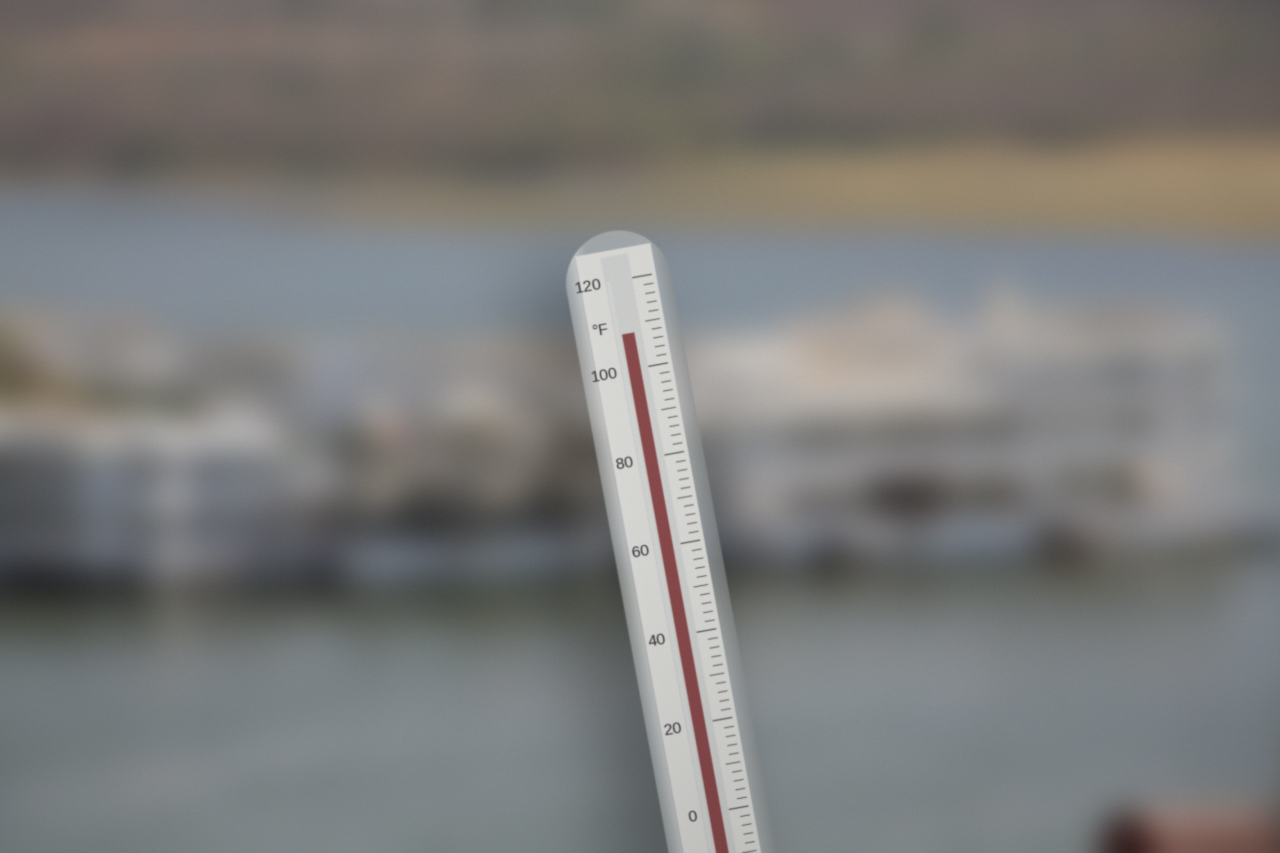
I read 108 °F
